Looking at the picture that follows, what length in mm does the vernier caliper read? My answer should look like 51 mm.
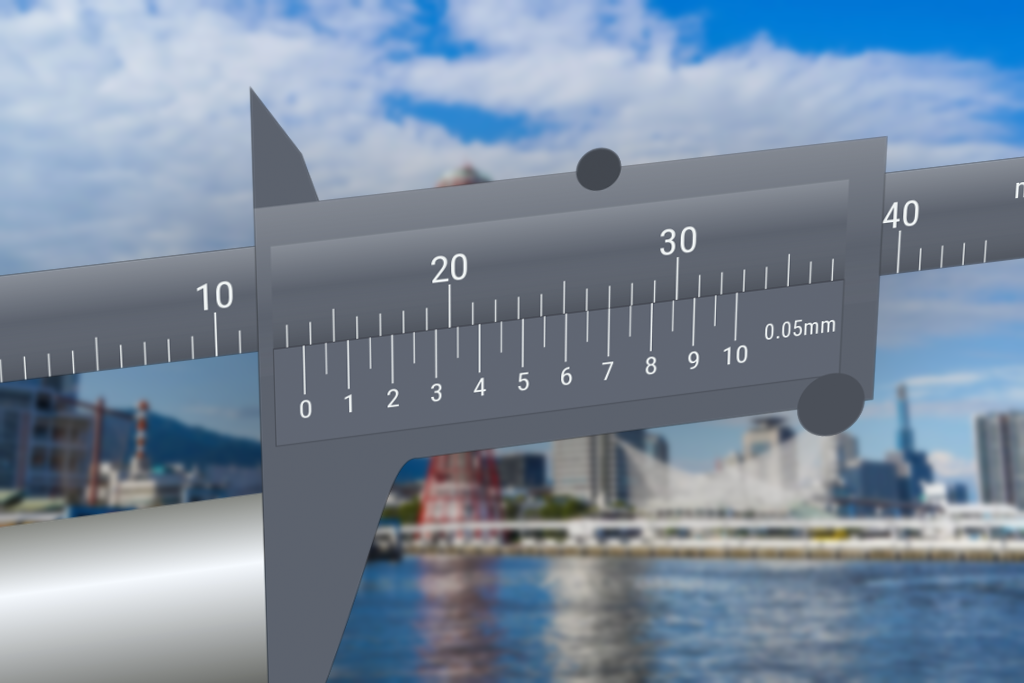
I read 13.7 mm
